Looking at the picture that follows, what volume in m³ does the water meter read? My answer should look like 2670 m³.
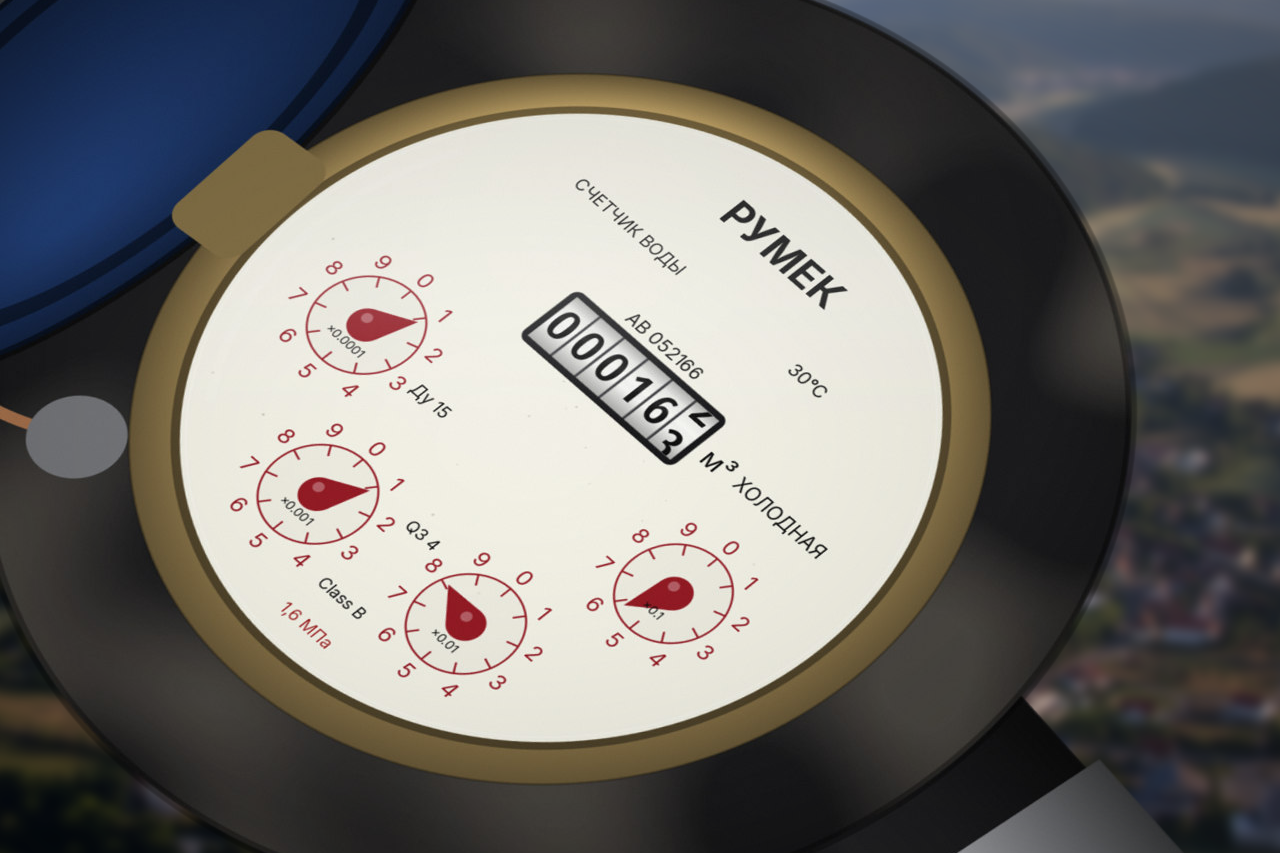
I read 162.5811 m³
